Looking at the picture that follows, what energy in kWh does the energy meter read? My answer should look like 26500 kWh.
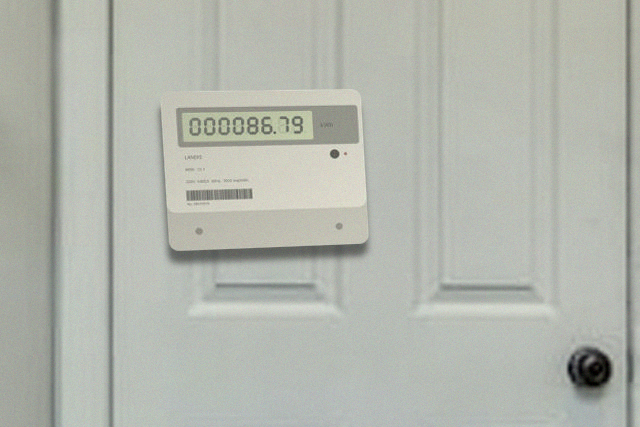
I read 86.79 kWh
